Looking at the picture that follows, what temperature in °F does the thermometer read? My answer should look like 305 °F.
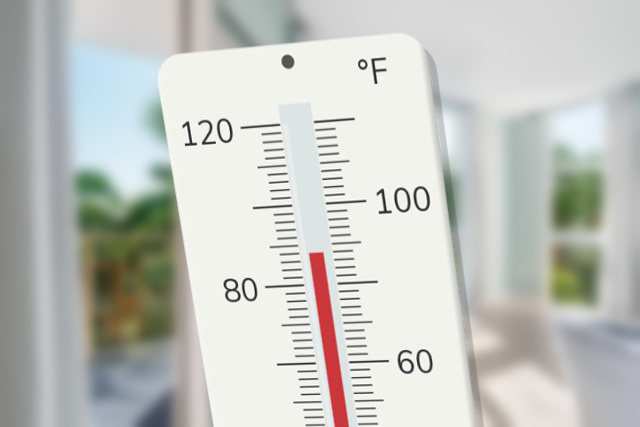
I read 88 °F
